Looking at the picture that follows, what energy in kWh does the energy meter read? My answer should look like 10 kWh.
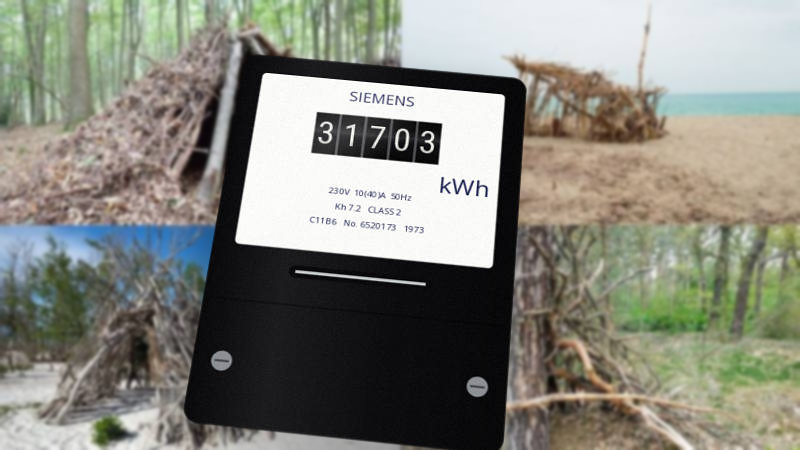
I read 31703 kWh
